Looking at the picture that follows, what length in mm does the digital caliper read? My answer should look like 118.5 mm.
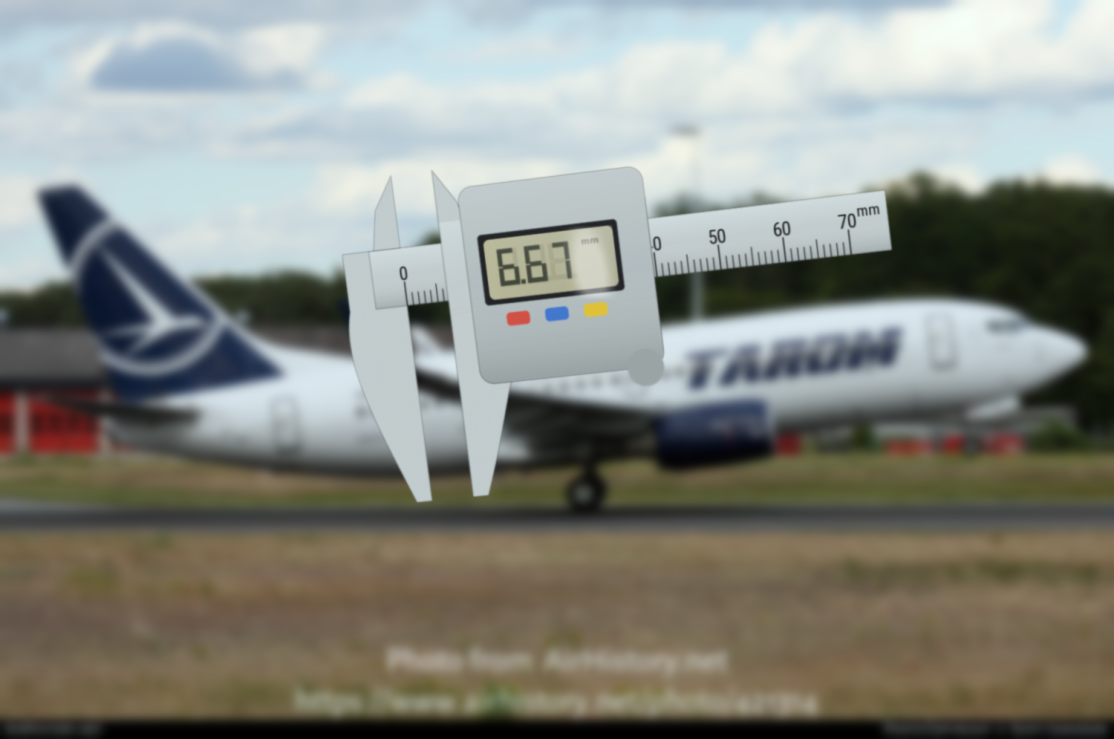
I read 6.67 mm
